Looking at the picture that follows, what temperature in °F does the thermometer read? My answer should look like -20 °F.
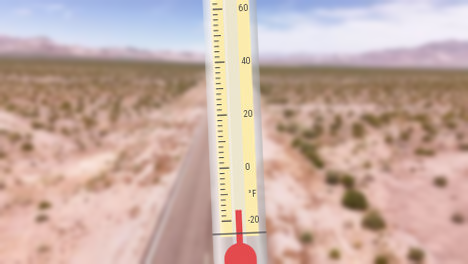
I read -16 °F
